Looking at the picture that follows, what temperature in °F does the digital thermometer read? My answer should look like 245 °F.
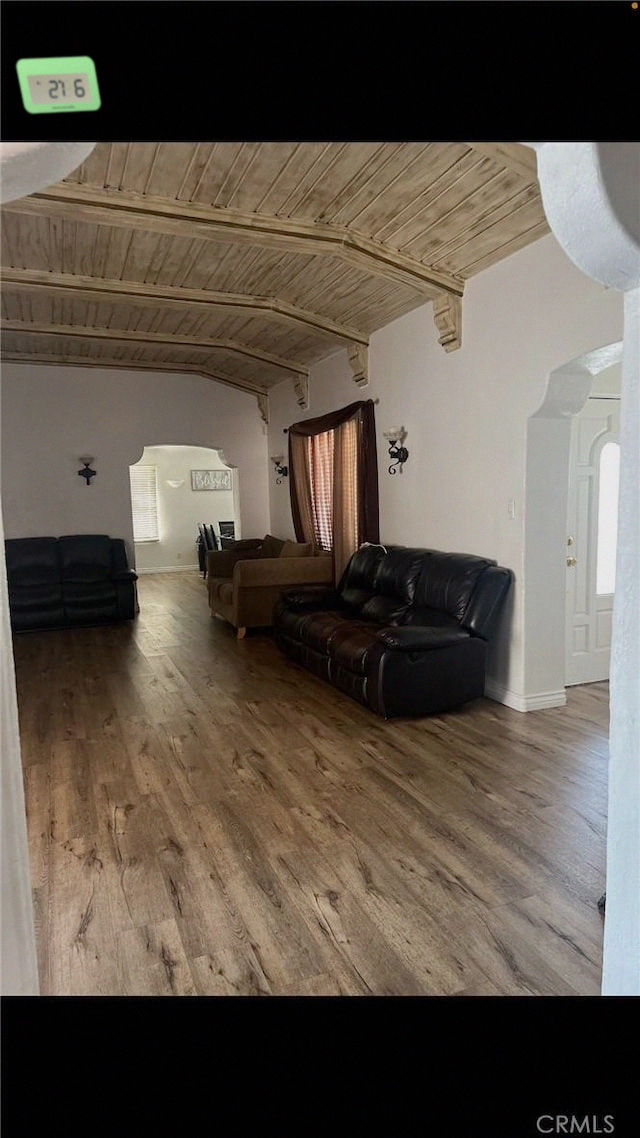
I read 91.2 °F
